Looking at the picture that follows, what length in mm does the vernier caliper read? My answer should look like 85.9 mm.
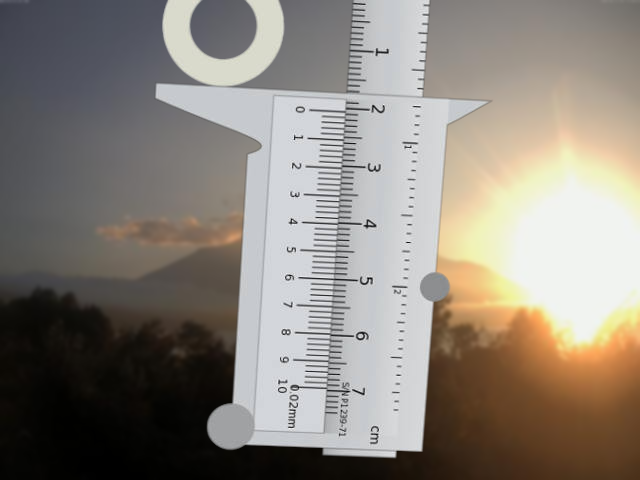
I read 20.6 mm
